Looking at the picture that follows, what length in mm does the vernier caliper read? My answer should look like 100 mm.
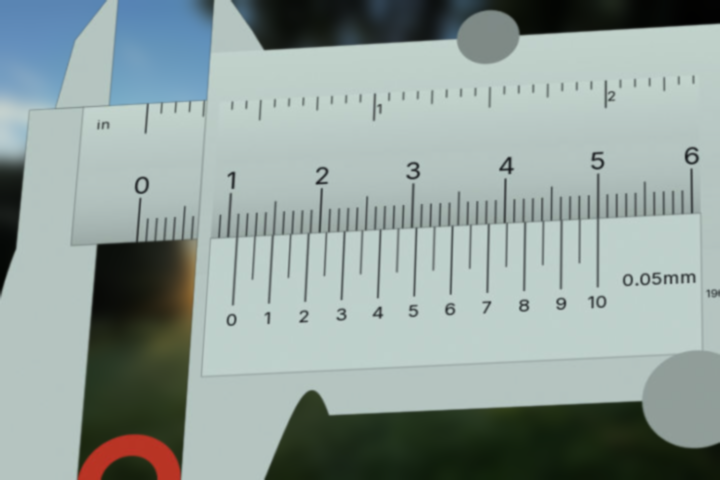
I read 11.0 mm
